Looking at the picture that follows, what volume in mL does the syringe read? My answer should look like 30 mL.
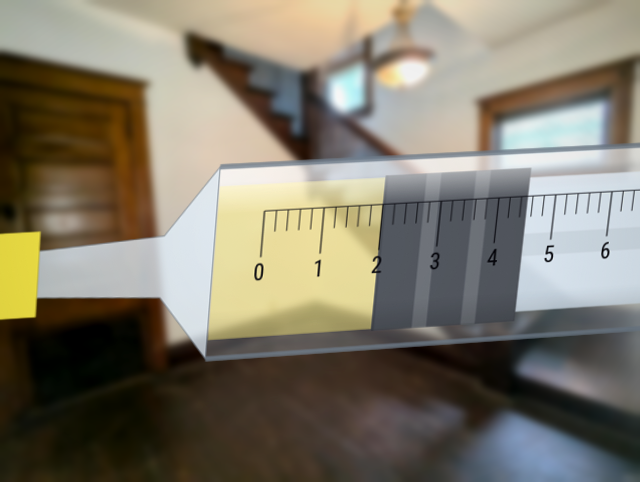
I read 2 mL
